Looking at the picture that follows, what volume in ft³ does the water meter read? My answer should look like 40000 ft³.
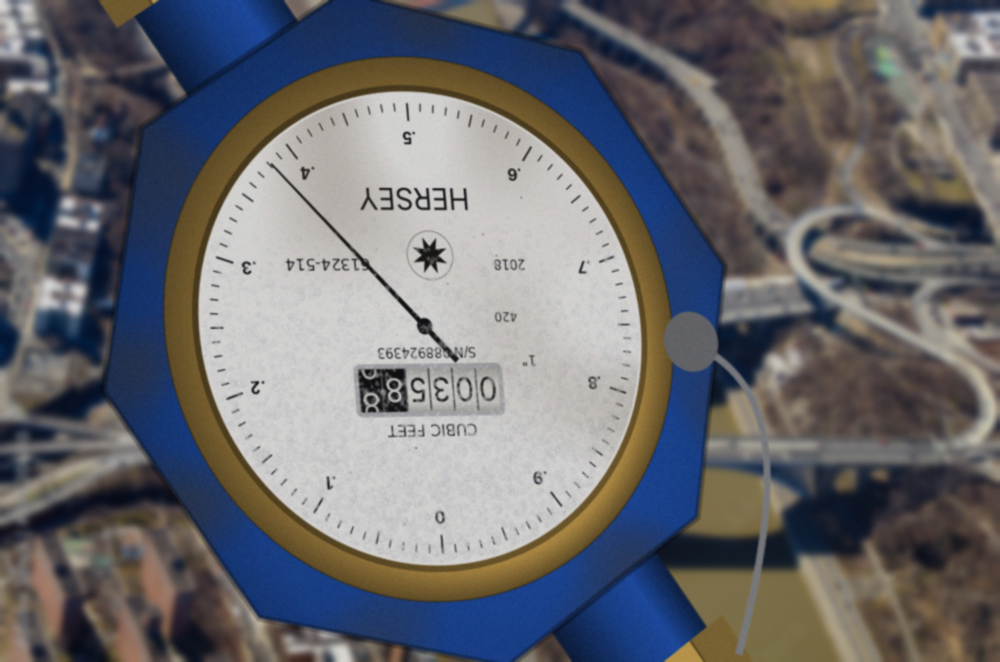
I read 3588.38 ft³
